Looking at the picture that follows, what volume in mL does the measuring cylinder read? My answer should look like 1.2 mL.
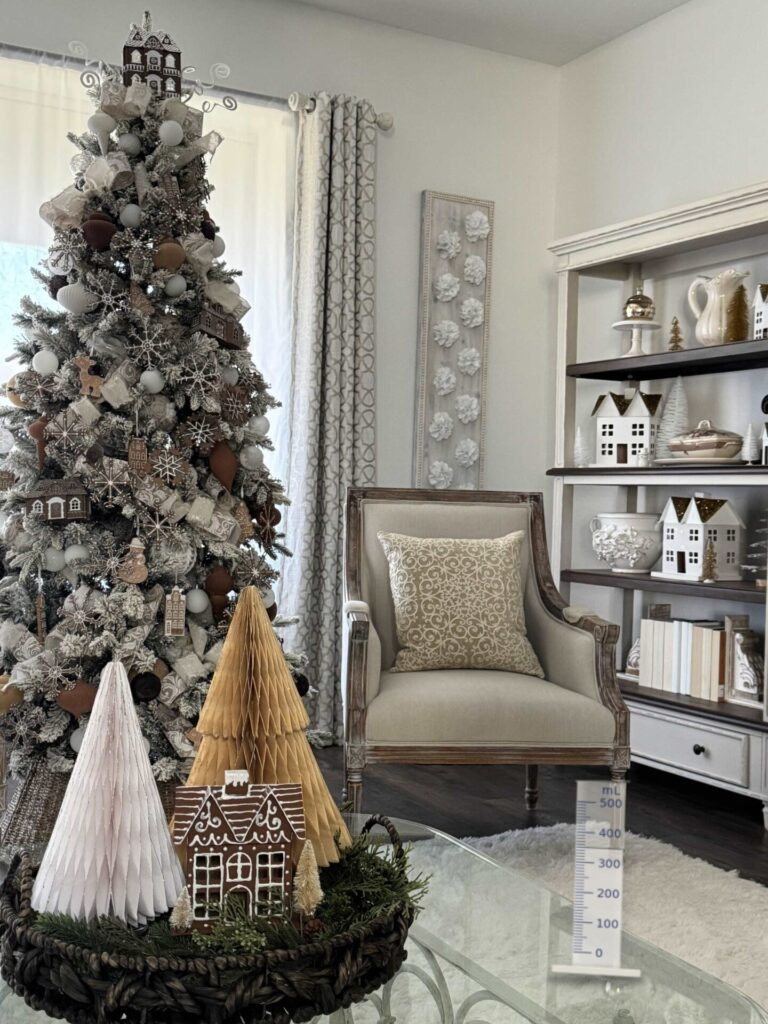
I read 350 mL
